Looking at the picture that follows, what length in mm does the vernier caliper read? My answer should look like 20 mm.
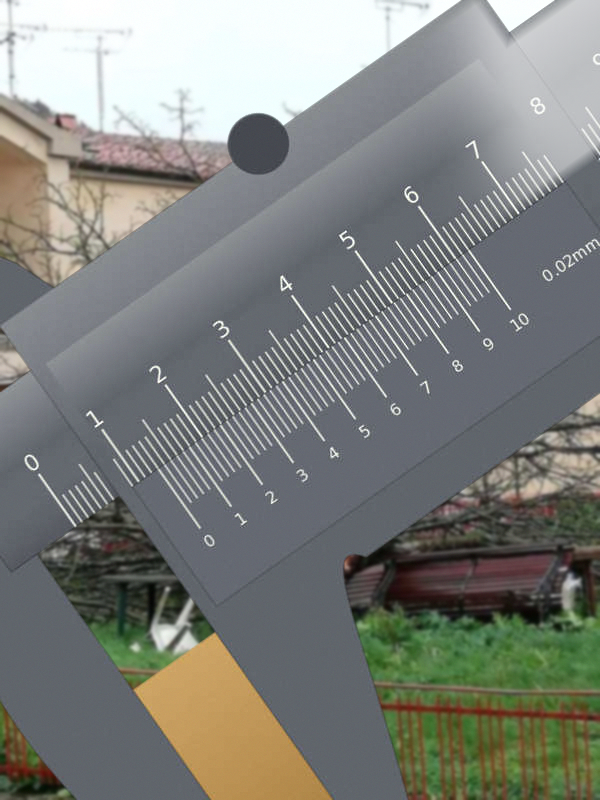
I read 13.0 mm
